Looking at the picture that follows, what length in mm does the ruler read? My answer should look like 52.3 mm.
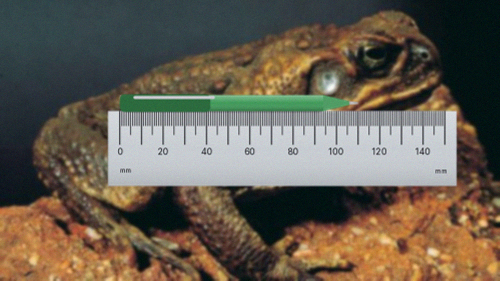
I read 110 mm
